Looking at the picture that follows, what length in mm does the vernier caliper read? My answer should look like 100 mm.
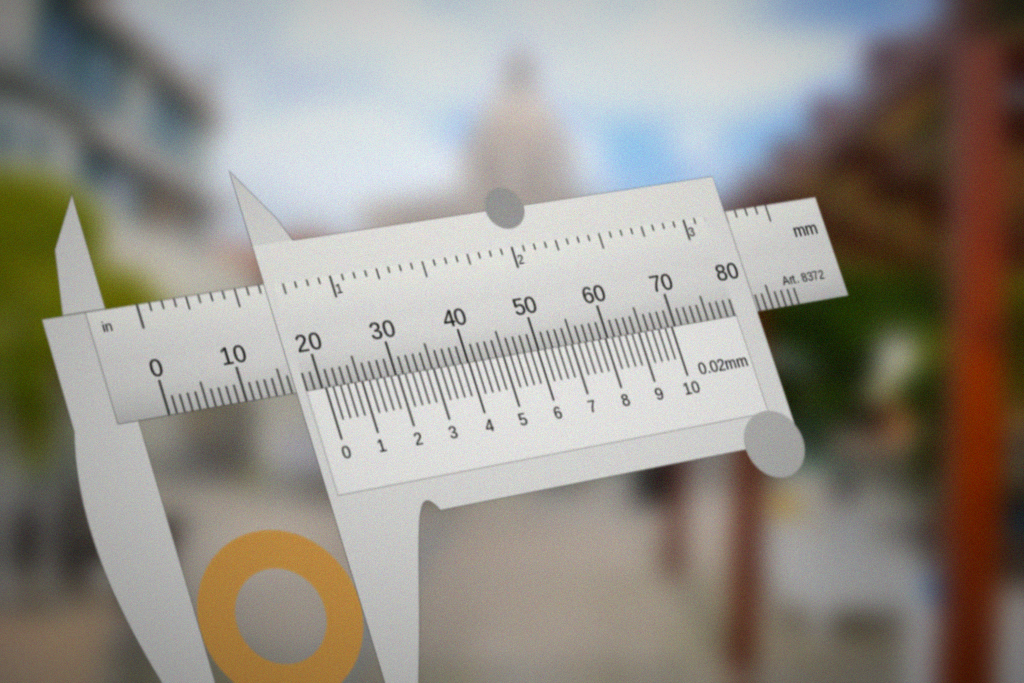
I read 20.5 mm
